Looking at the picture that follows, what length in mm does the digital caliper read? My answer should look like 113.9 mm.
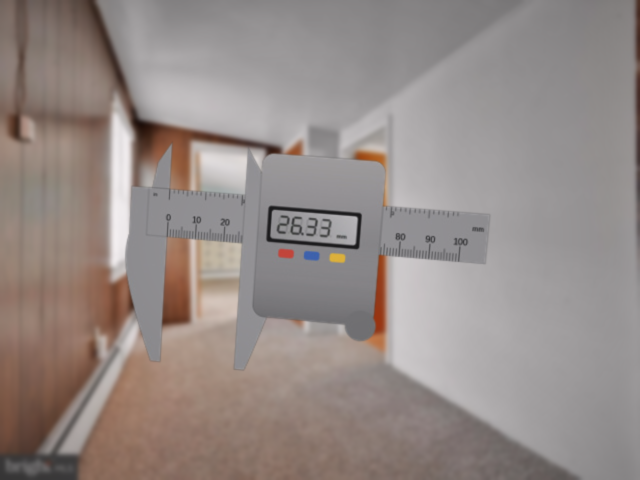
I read 26.33 mm
